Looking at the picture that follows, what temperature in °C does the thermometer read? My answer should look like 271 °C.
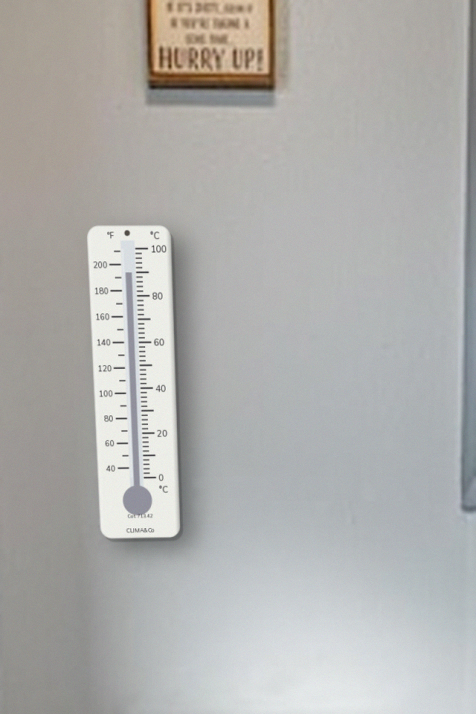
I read 90 °C
